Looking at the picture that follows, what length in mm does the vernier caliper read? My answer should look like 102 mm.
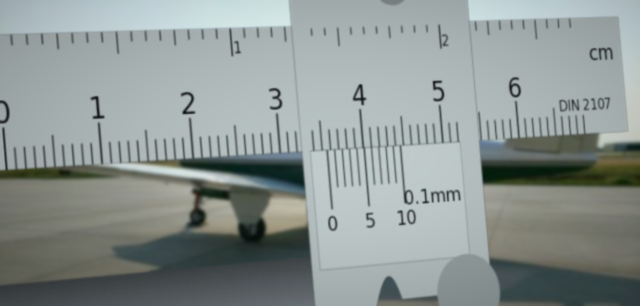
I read 35.6 mm
